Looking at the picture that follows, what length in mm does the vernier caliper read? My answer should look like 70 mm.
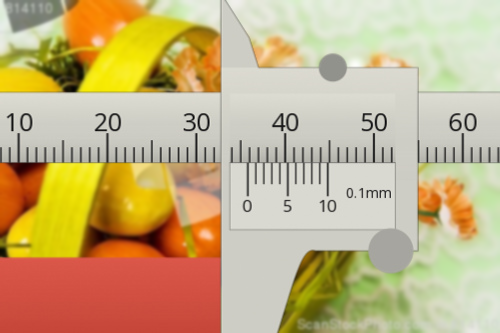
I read 35.8 mm
